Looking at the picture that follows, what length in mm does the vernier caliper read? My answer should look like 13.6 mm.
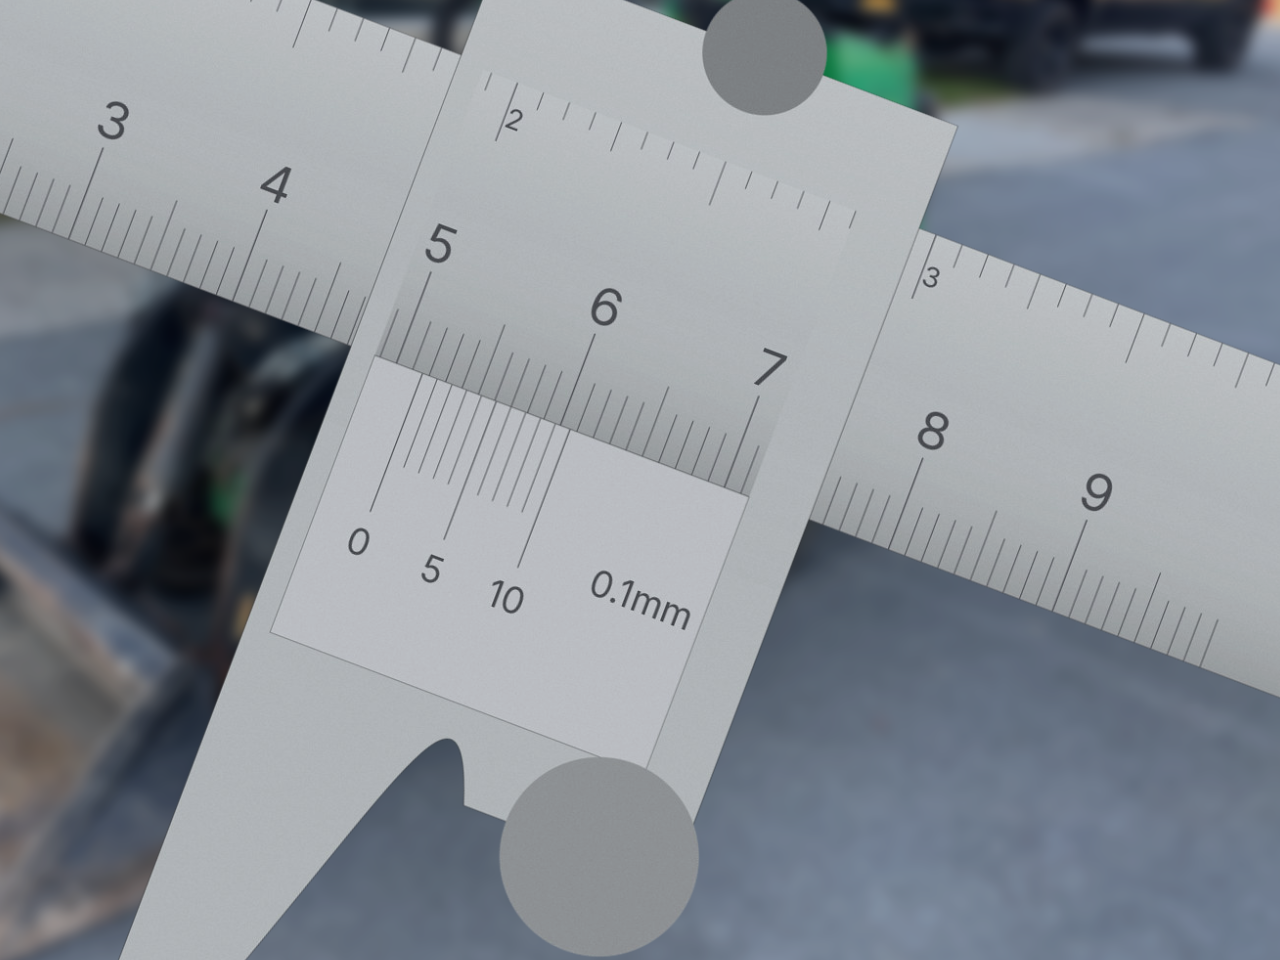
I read 51.6 mm
